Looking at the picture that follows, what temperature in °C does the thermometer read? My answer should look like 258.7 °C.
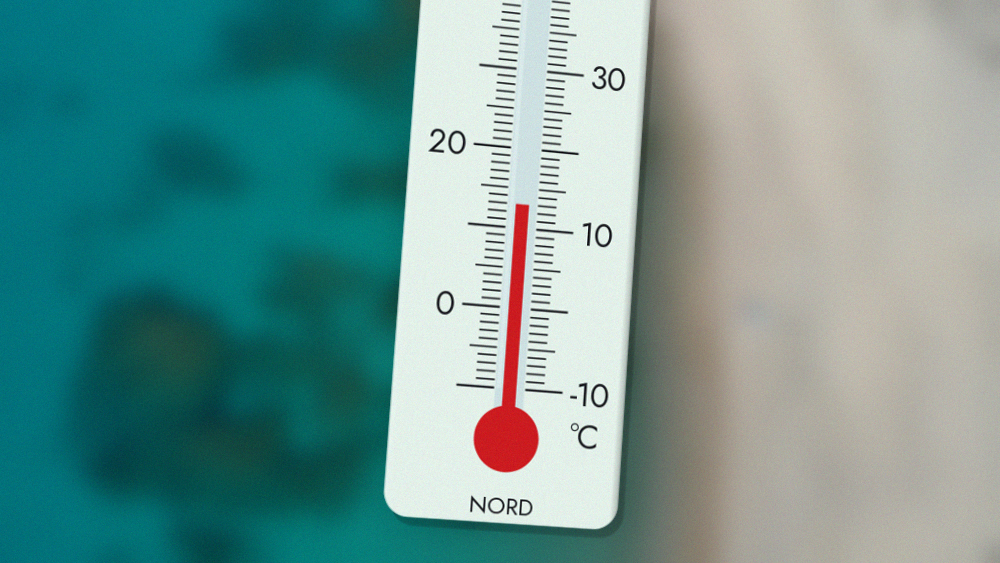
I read 13 °C
